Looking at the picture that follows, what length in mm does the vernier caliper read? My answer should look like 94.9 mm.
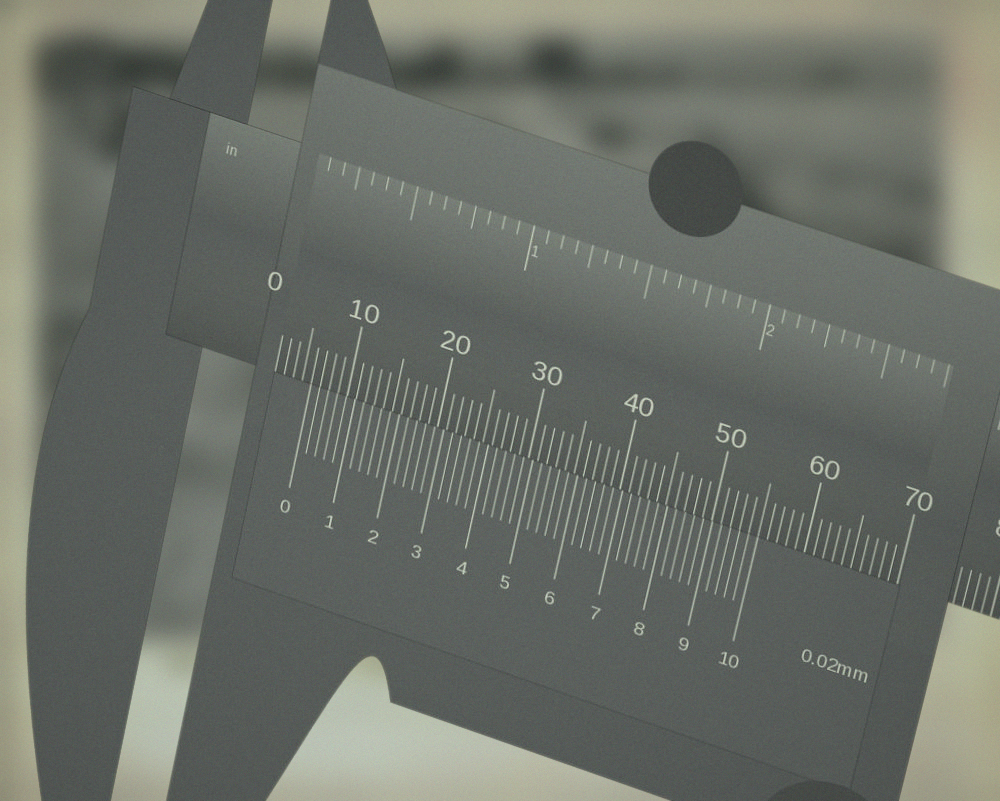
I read 6.0 mm
